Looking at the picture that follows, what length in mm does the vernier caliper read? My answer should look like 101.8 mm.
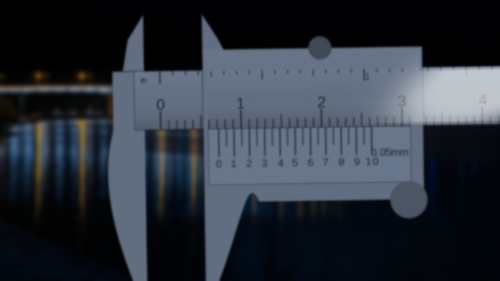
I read 7.2 mm
